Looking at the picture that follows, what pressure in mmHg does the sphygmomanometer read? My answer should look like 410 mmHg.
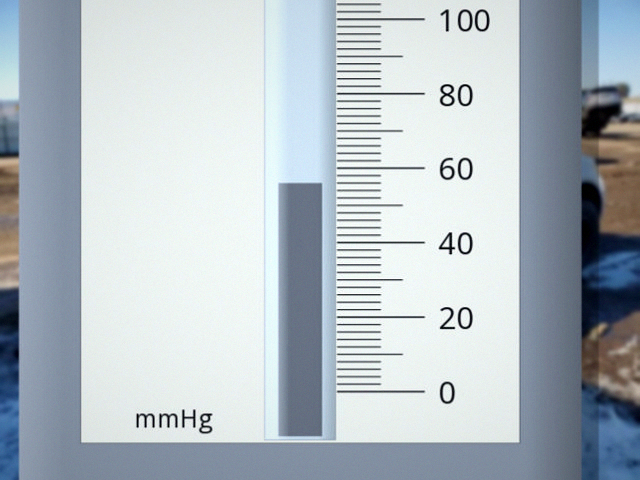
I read 56 mmHg
